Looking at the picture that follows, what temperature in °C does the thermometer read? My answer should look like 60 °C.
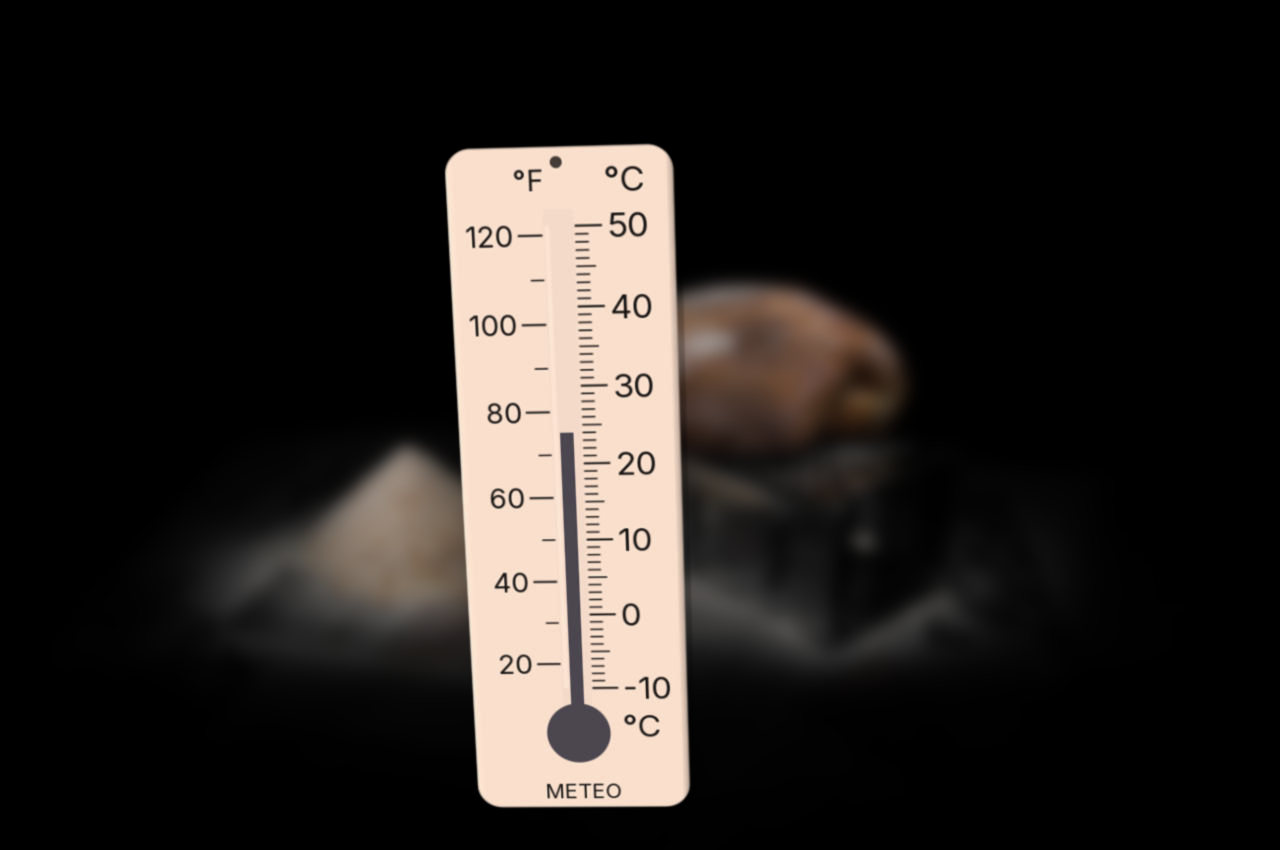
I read 24 °C
